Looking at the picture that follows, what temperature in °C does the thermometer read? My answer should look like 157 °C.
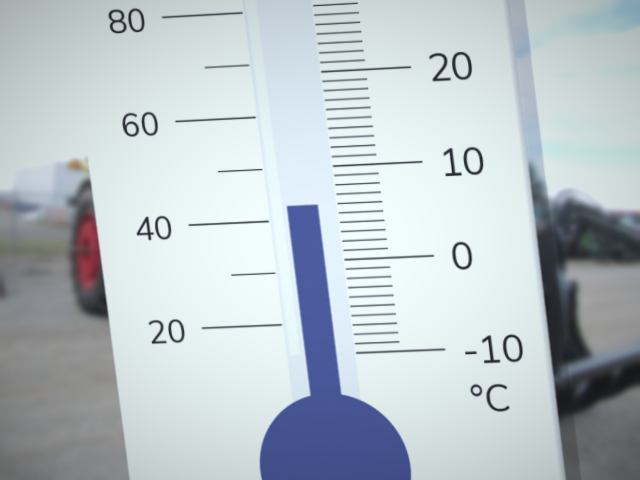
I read 6 °C
